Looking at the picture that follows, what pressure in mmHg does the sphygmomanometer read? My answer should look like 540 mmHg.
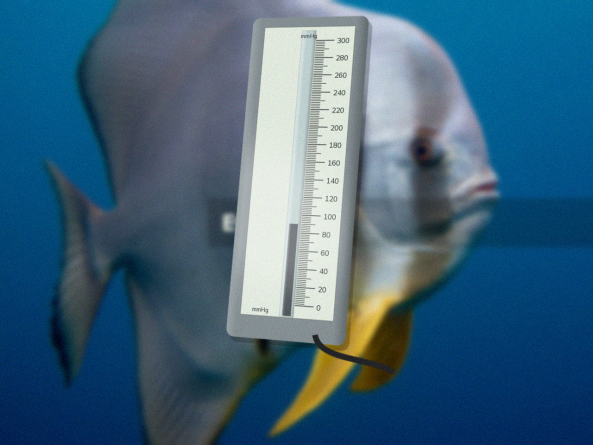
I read 90 mmHg
